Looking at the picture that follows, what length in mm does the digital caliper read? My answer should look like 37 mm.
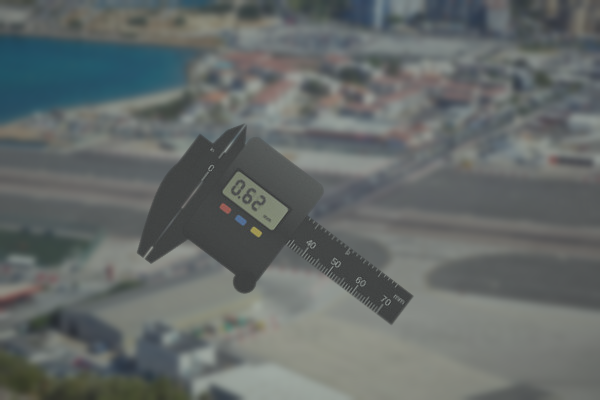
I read 0.62 mm
